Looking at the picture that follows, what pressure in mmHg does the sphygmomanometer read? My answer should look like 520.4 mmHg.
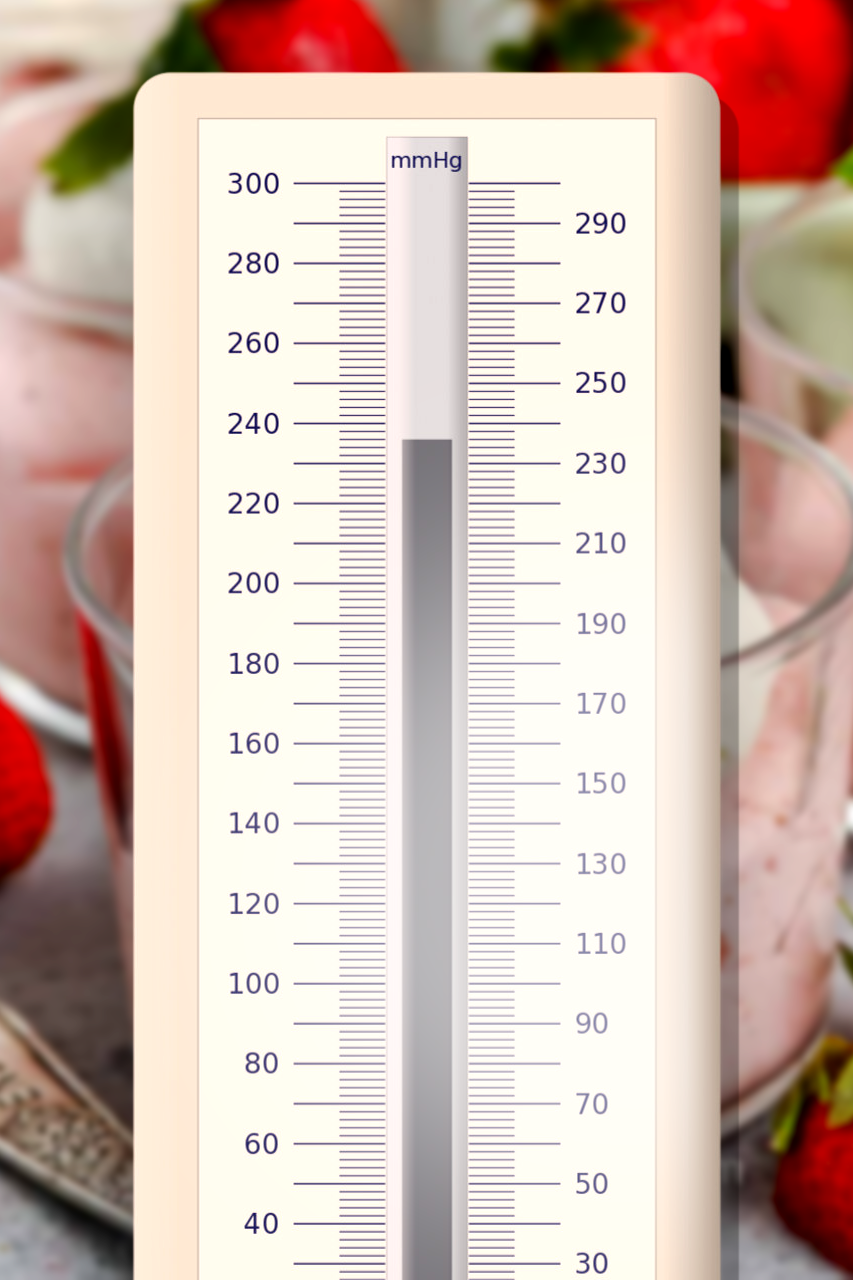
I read 236 mmHg
